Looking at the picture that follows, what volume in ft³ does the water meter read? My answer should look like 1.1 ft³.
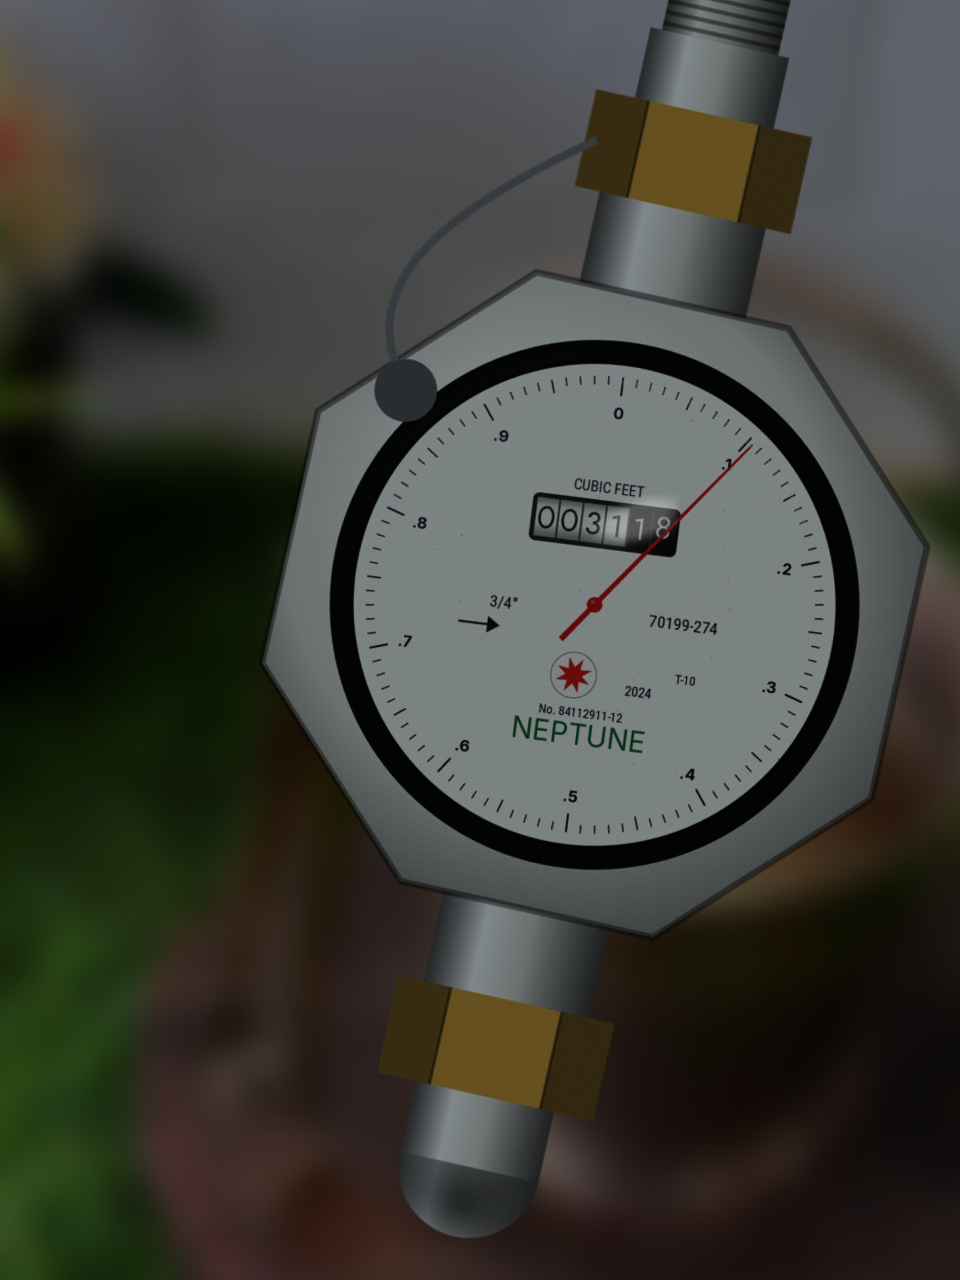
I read 3118.10 ft³
